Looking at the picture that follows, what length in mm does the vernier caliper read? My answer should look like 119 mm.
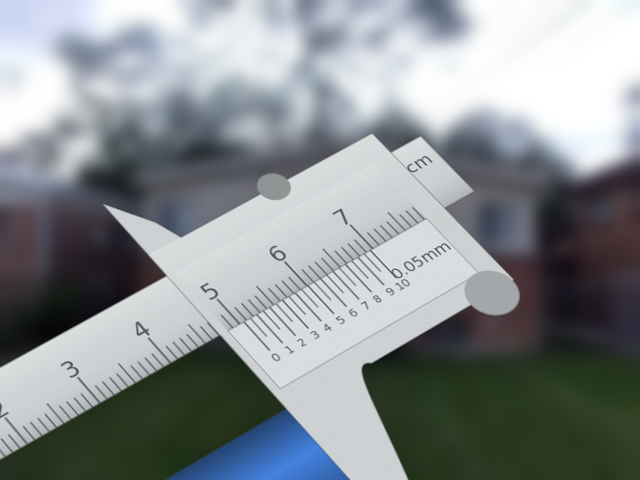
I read 50.6 mm
